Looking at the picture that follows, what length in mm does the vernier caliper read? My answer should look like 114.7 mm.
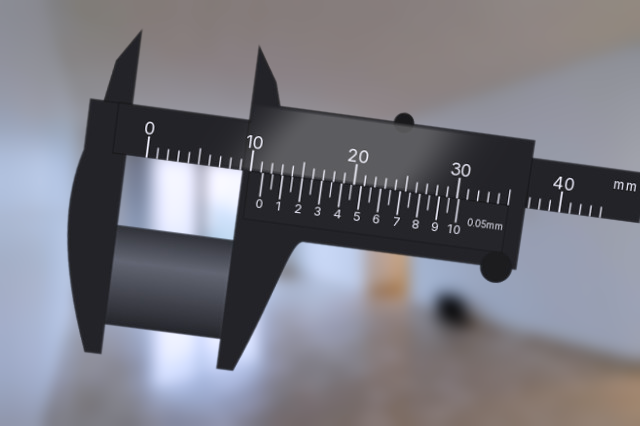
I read 11.2 mm
